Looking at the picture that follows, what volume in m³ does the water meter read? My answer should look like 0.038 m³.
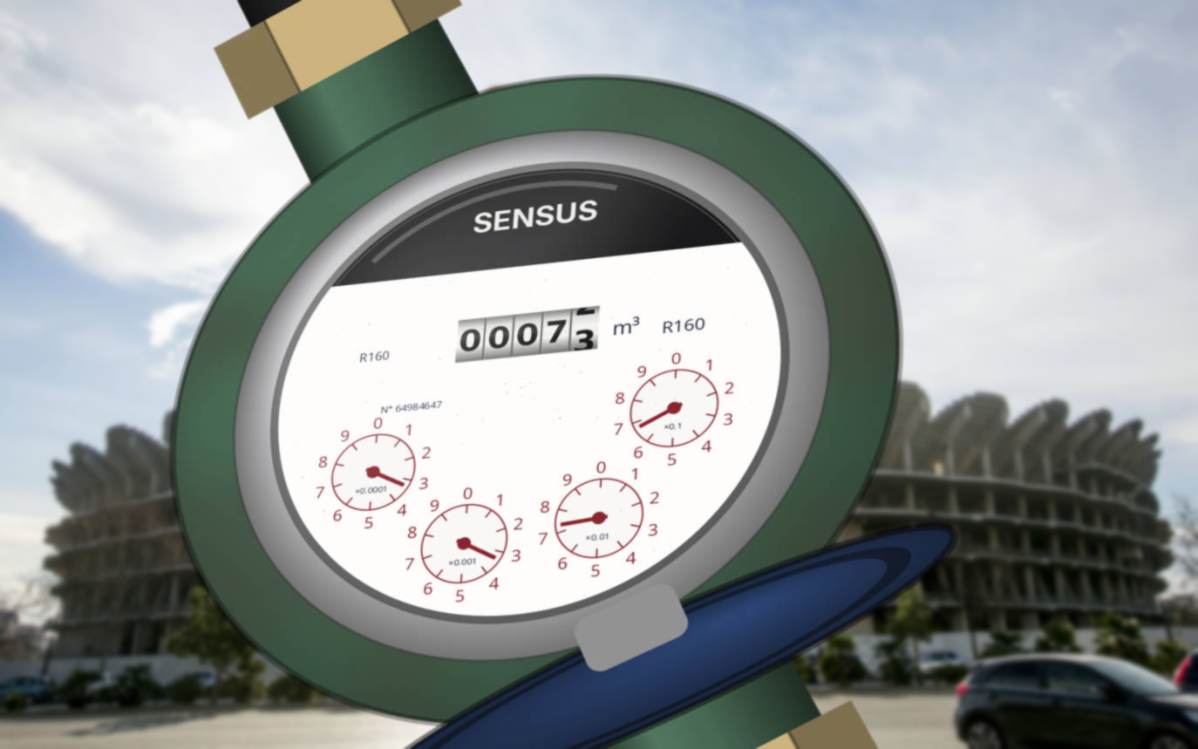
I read 72.6733 m³
